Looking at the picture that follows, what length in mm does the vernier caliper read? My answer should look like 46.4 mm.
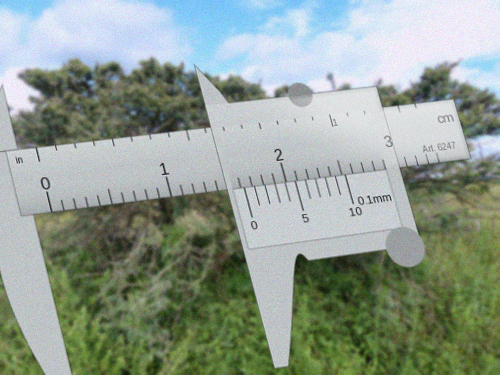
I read 16.3 mm
